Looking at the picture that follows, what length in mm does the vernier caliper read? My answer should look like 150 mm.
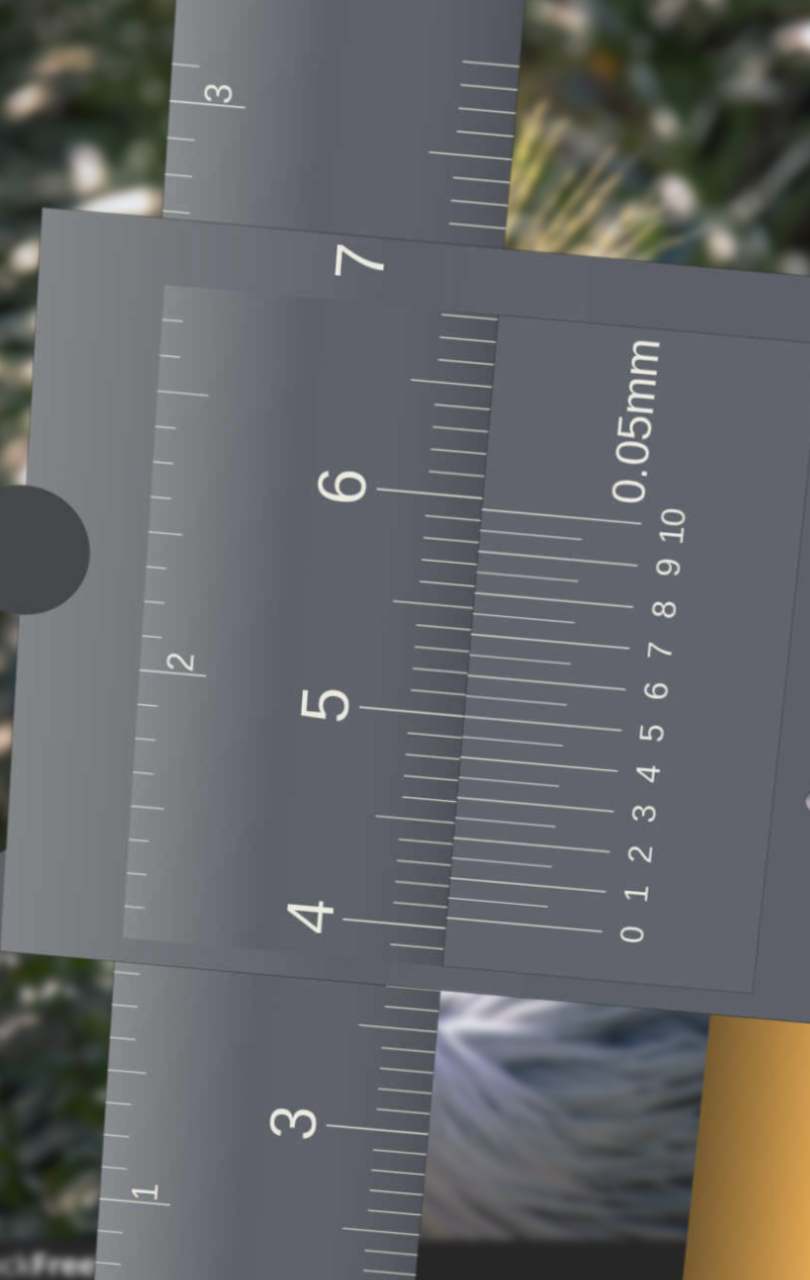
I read 40.5 mm
